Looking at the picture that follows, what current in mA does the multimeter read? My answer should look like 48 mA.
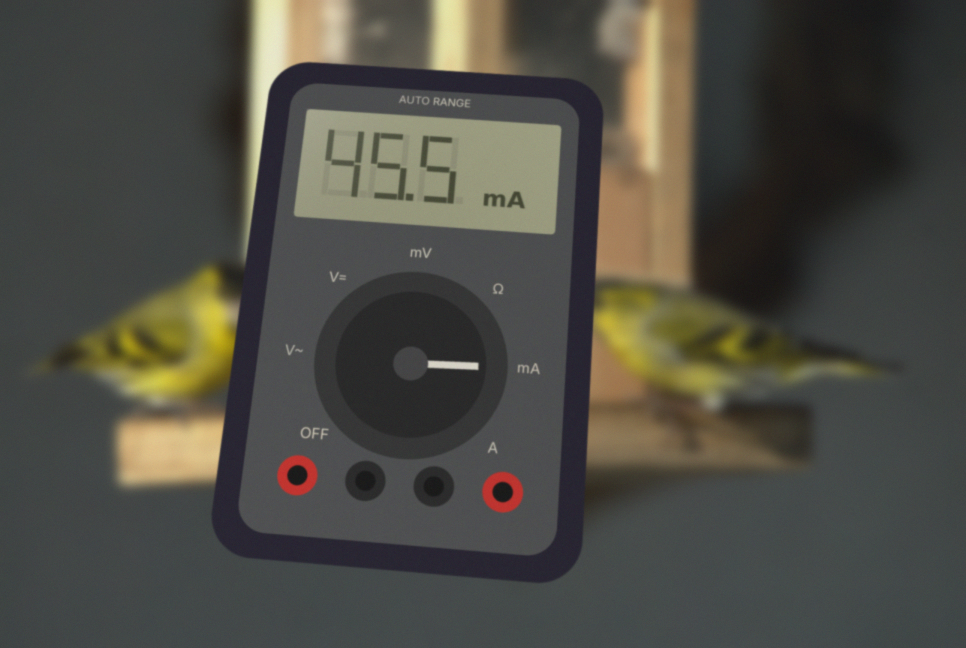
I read 45.5 mA
